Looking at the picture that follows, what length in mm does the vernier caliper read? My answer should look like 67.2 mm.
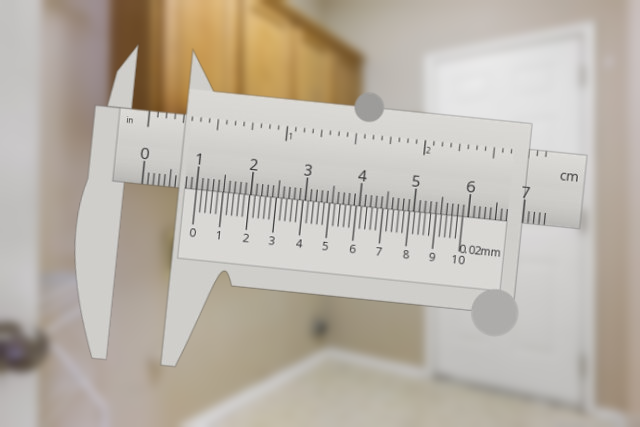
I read 10.0 mm
